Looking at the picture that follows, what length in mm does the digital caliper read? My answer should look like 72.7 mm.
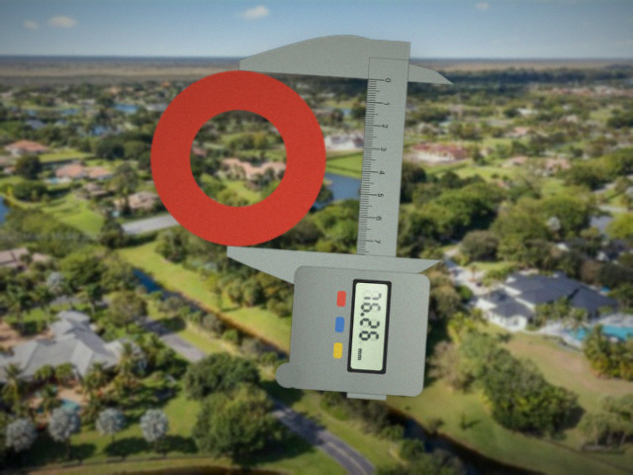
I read 76.26 mm
